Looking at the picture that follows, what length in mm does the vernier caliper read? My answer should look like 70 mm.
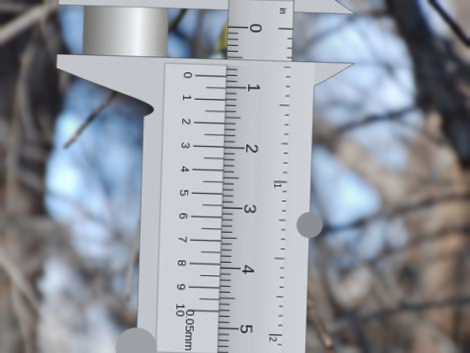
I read 8.2 mm
